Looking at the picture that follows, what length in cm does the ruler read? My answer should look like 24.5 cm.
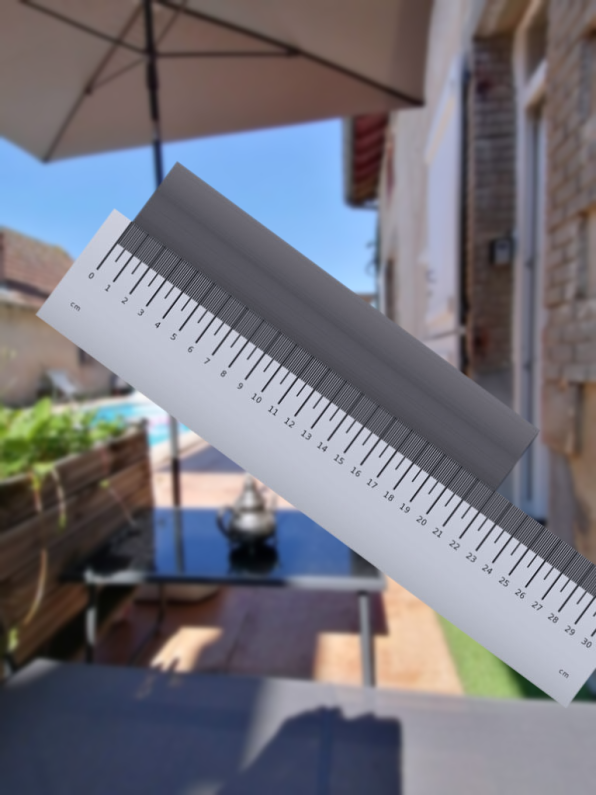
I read 22 cm
